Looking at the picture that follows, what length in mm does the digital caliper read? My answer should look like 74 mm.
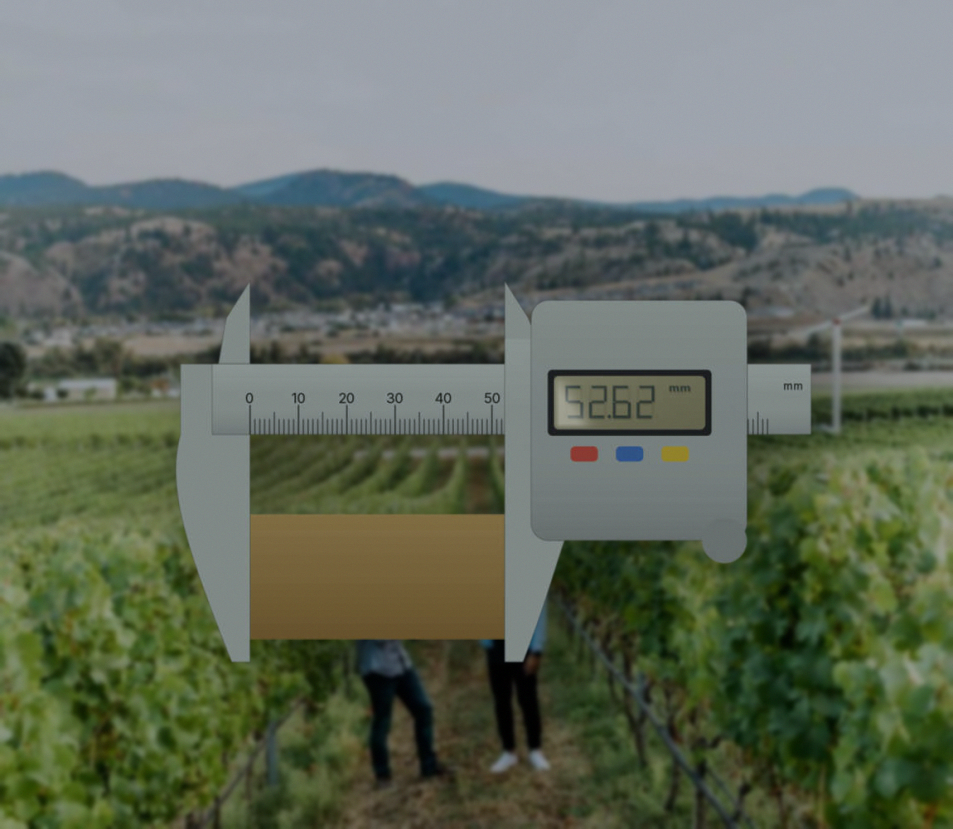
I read 52.62 mm
